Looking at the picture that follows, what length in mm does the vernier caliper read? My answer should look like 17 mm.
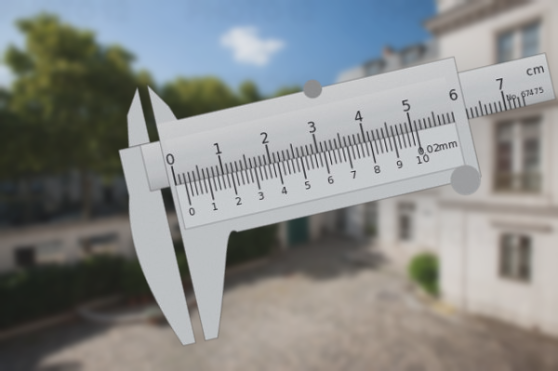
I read 2.0 mm
